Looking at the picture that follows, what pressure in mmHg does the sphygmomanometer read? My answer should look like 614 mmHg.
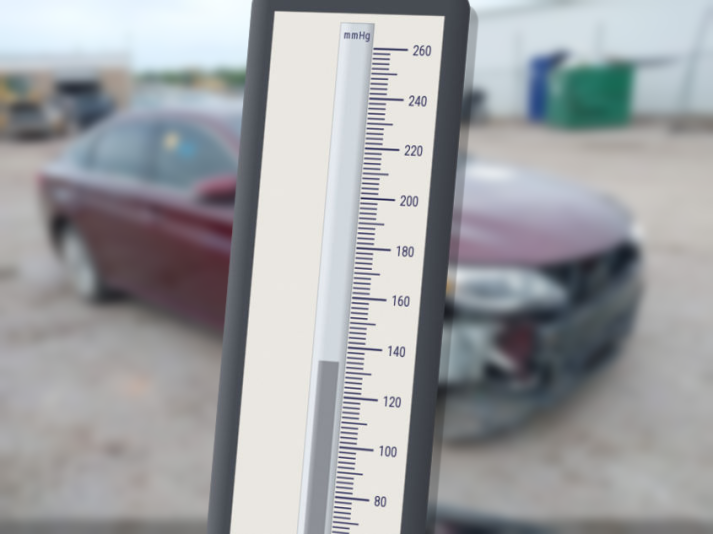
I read 134 mmHg
